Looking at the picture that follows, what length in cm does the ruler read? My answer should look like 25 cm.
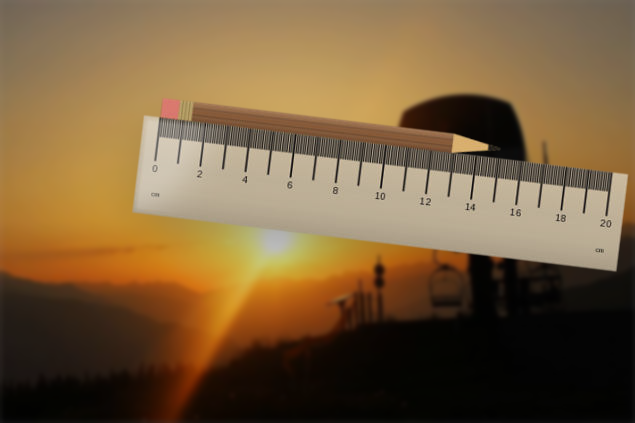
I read 15 cm
